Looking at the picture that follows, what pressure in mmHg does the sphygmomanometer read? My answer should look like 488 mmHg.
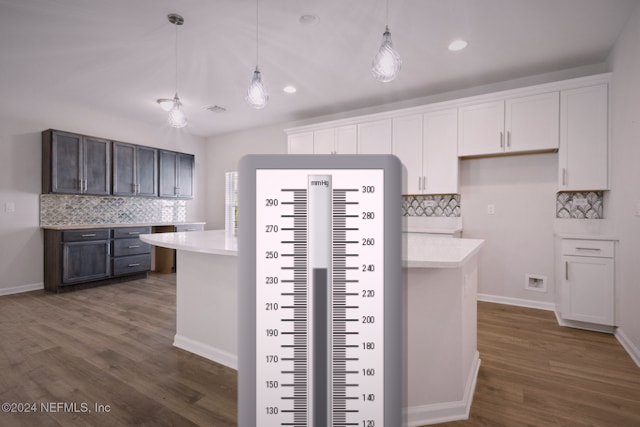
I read 240 mmHg
